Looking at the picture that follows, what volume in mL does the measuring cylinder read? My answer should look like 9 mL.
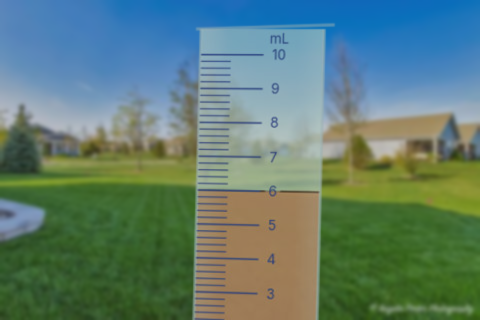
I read 6 mL
